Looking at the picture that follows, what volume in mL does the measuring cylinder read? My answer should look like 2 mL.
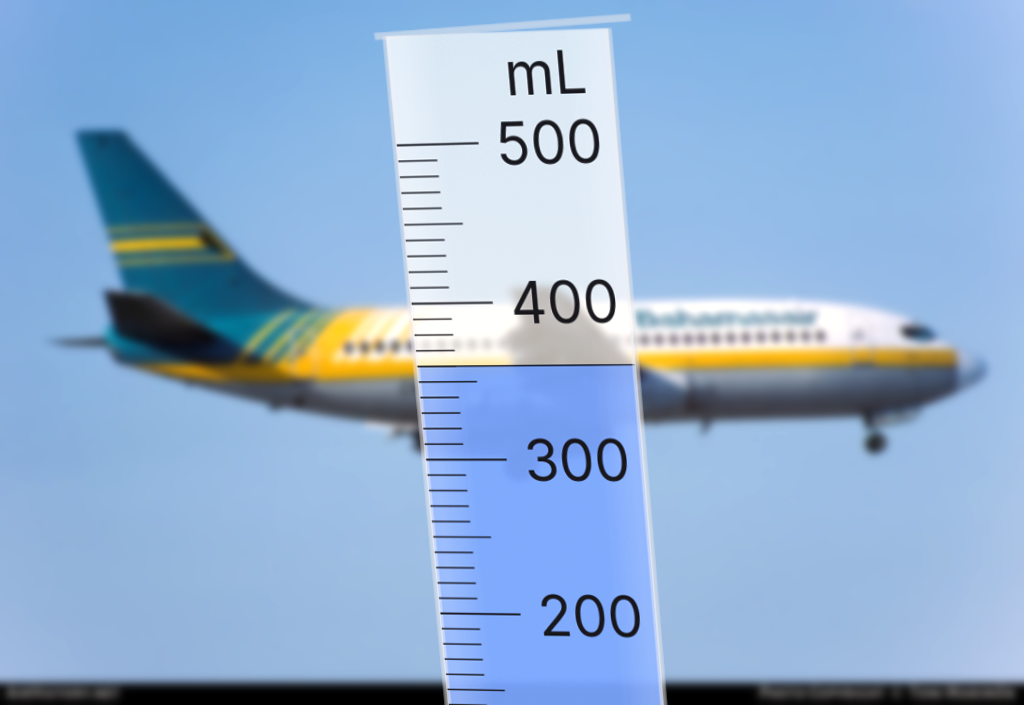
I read 360 mL
